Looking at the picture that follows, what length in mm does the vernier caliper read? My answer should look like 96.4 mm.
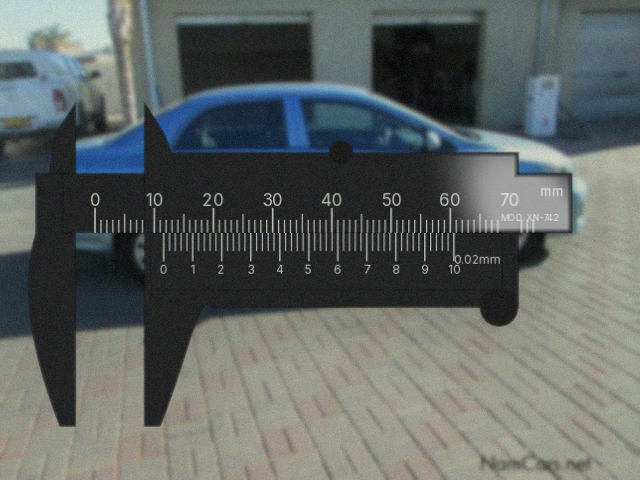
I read 11.6 mm
